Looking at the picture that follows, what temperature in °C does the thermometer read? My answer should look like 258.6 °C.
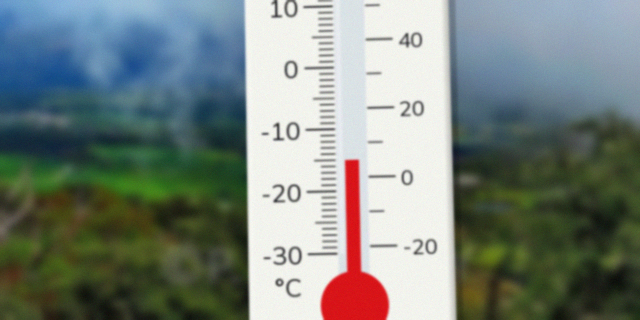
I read -15 °C
